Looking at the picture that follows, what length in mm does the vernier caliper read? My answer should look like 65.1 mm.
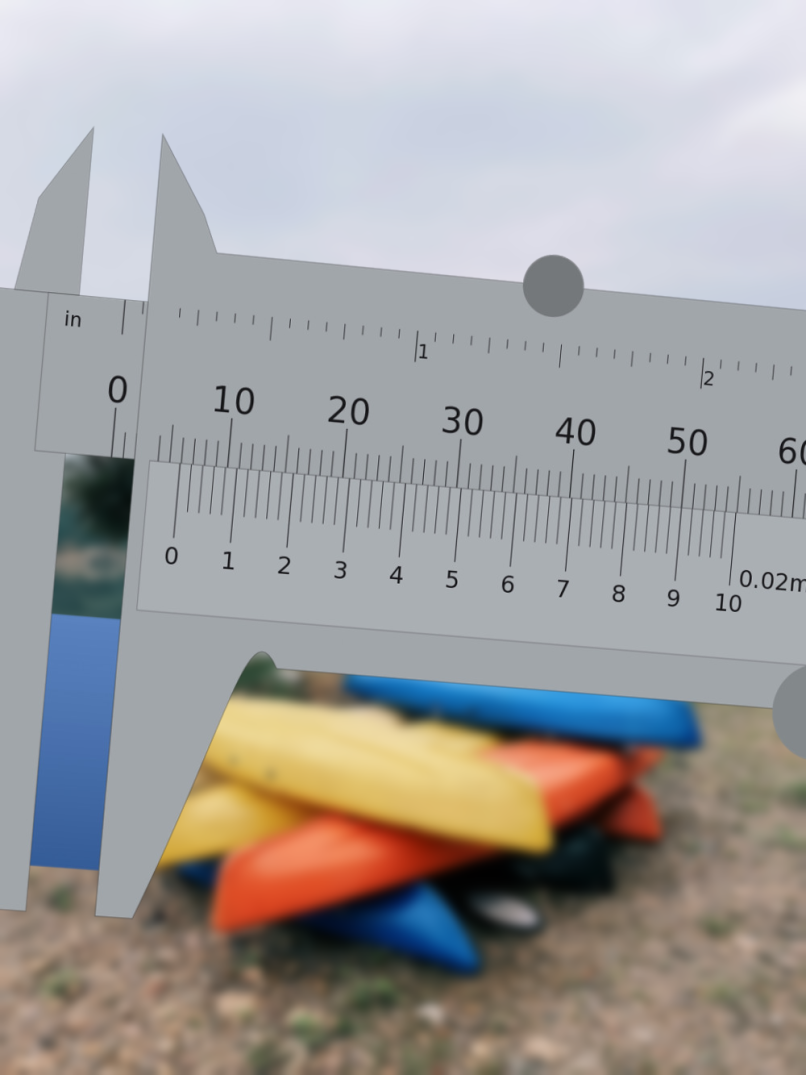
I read 5.9 mm
